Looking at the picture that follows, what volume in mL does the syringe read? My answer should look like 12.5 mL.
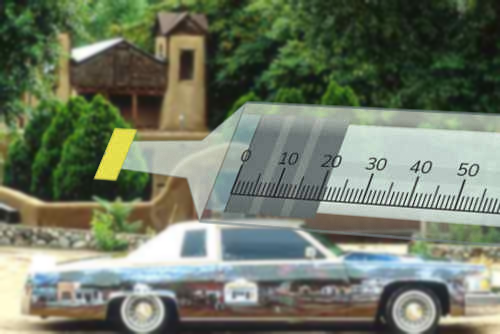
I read 0 mL
